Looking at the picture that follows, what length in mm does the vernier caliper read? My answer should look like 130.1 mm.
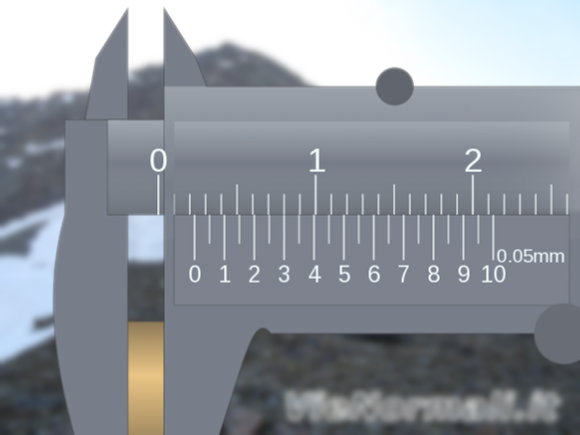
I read 2.3 mm
